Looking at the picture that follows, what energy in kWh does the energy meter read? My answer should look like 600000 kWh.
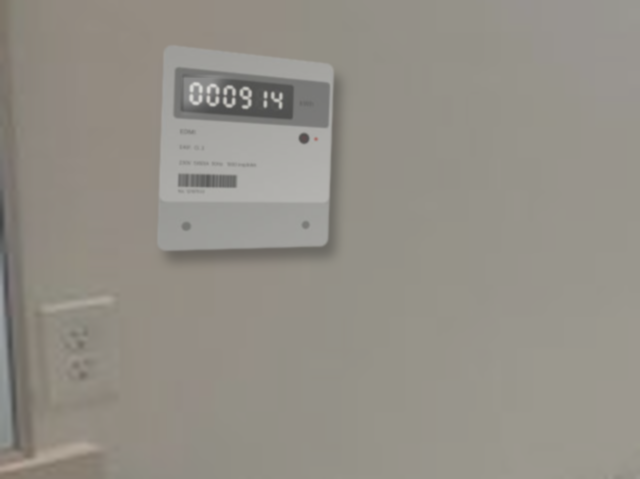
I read 914 kWh
